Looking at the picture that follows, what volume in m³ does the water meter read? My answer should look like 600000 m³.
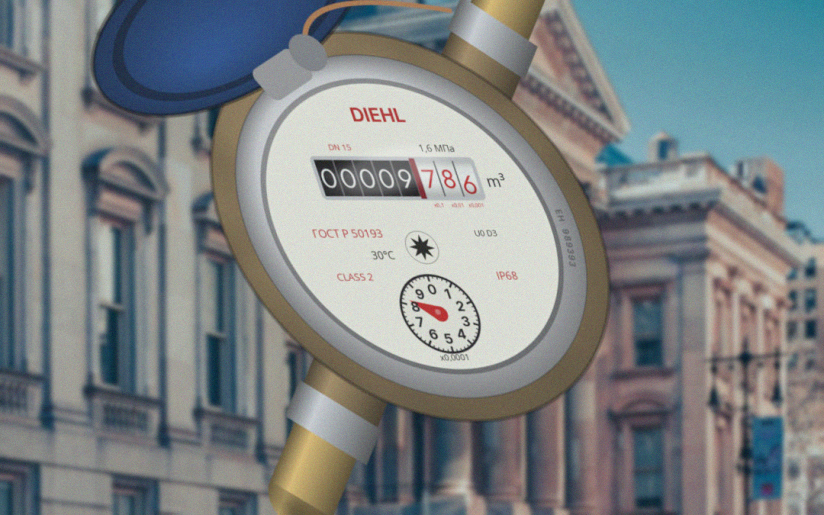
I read 9.7858 m³
